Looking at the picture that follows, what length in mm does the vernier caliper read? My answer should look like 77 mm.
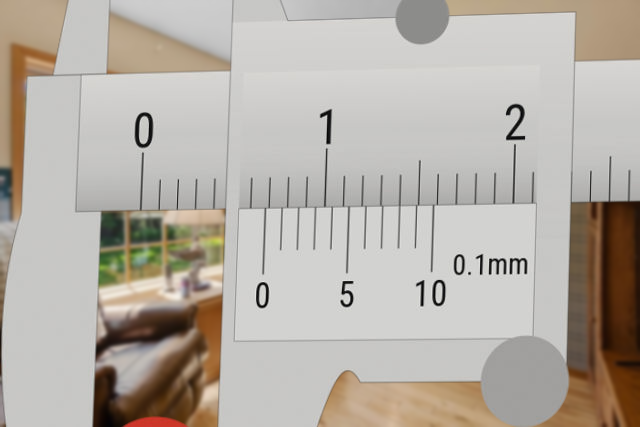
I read 6.8 mm
